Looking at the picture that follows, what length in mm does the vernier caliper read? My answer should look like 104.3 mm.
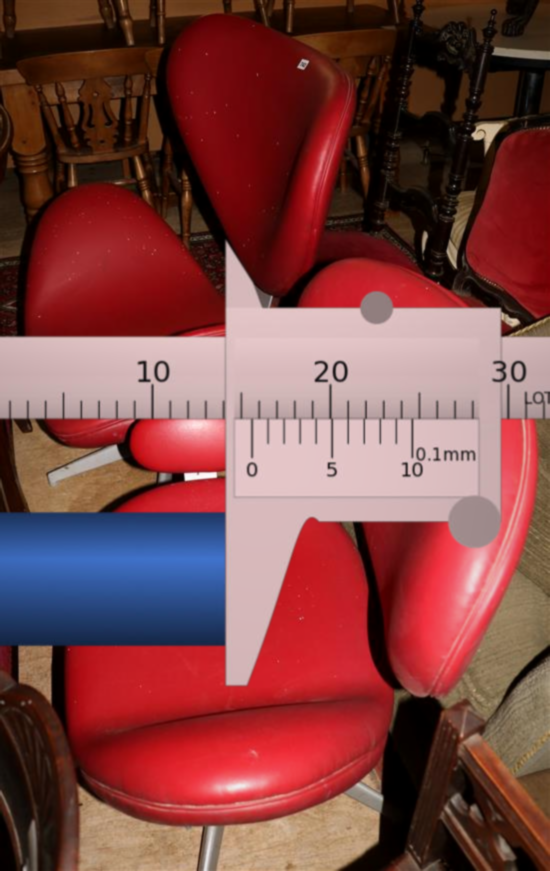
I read 15.6 mm
